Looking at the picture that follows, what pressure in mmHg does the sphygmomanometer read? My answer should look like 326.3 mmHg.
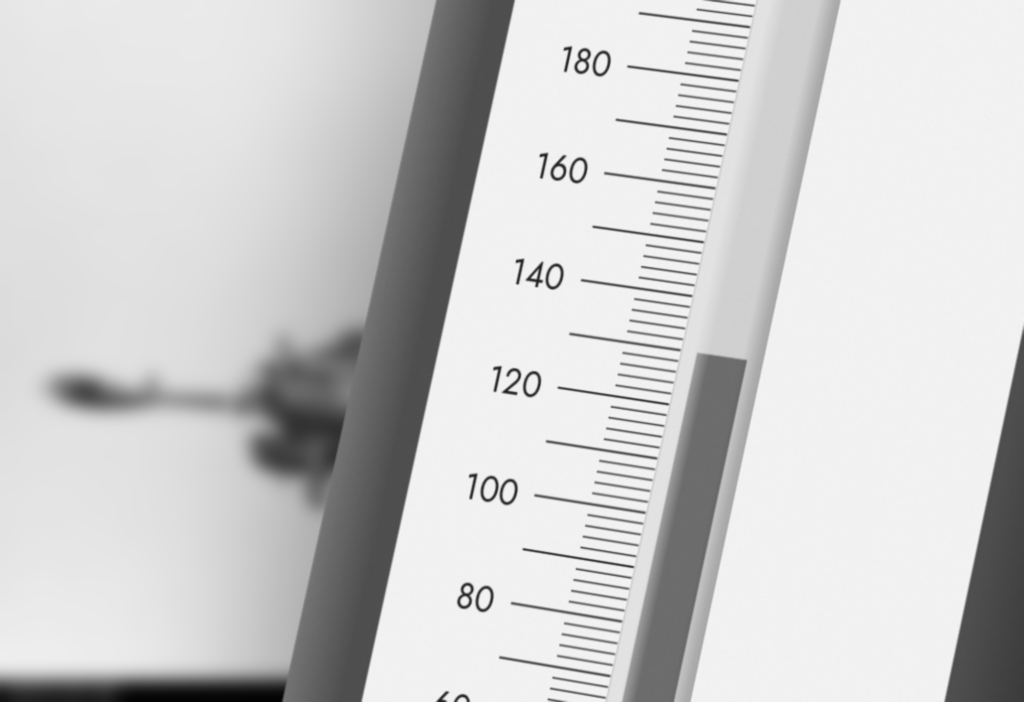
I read 130 mmHg
